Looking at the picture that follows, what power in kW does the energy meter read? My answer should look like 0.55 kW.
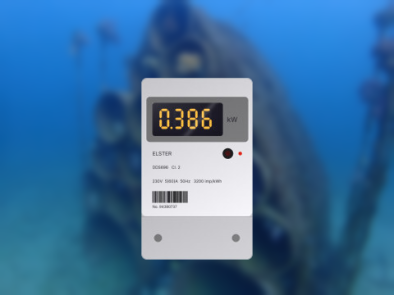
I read 0.386 kW
